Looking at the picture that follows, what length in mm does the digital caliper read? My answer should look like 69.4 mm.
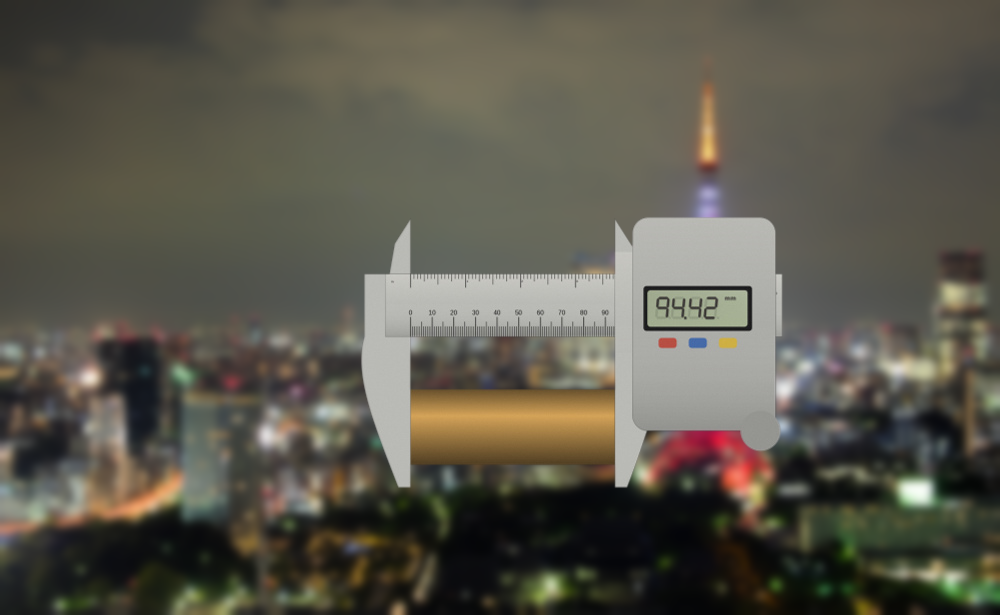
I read 94.42 mm
